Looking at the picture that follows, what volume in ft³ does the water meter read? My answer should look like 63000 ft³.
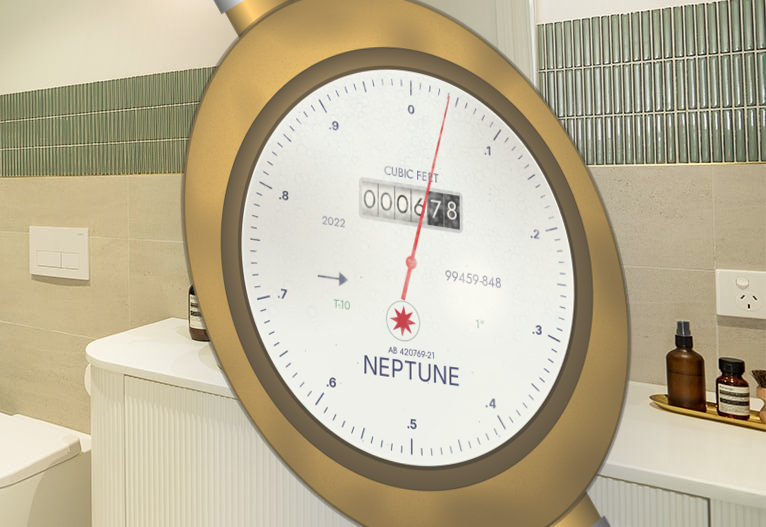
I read 678.04 ft³
